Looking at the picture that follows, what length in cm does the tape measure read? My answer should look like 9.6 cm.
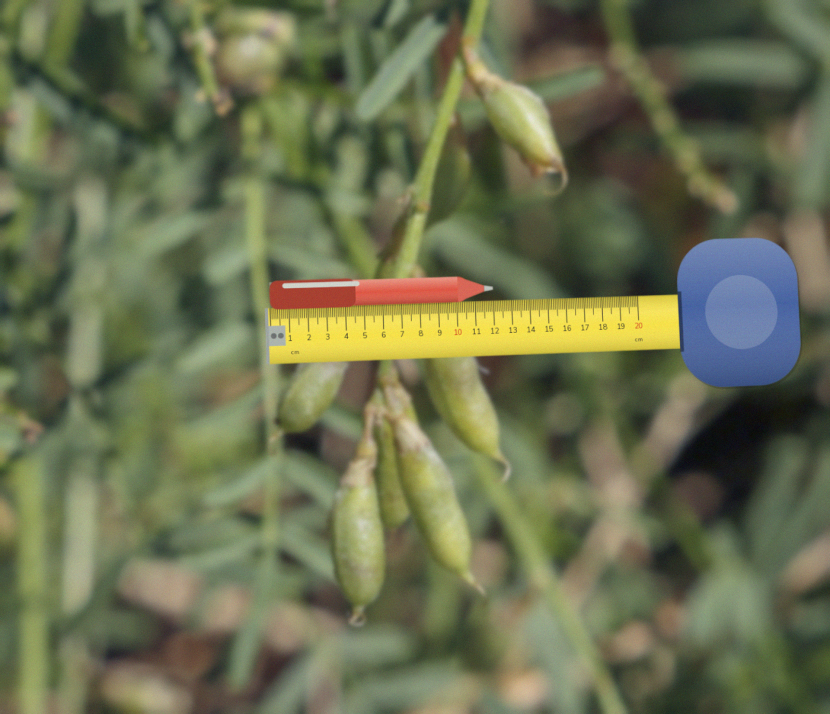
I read 12 cm
